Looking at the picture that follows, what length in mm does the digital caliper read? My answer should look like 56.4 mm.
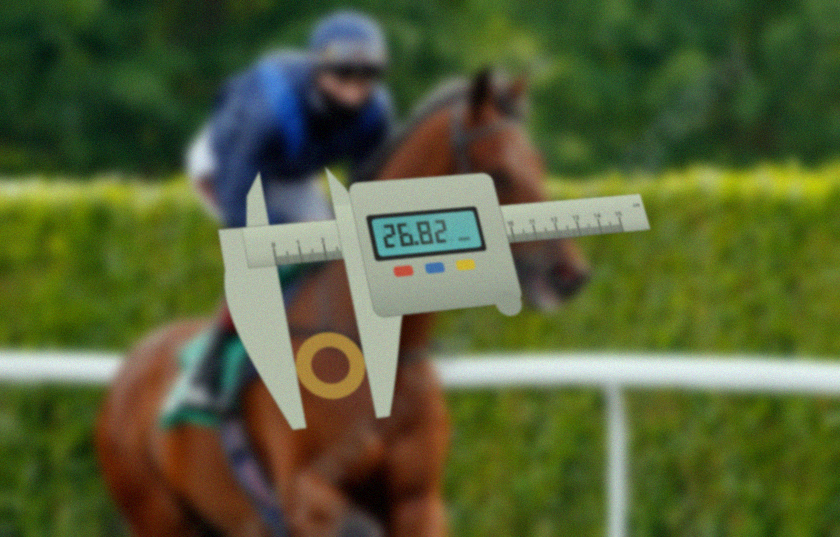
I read 26.82 mm
